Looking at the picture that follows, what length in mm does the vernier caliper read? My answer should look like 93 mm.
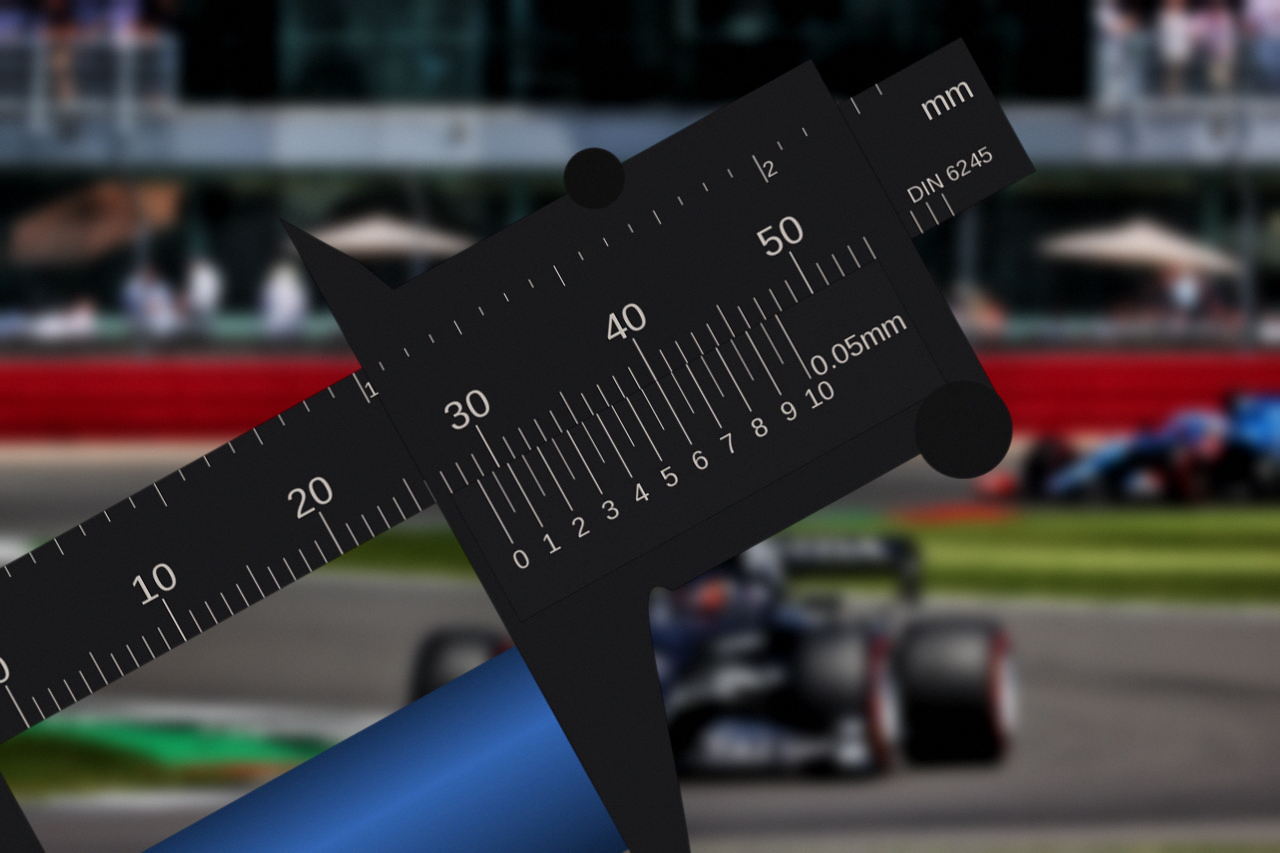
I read 28.6 mm
